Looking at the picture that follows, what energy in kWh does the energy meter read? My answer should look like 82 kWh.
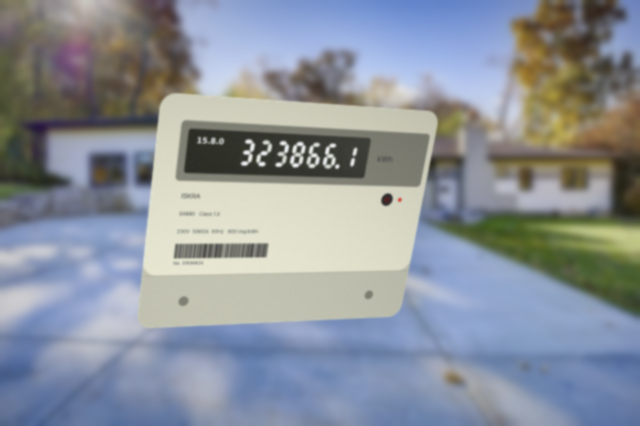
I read 323866.1 kWh
